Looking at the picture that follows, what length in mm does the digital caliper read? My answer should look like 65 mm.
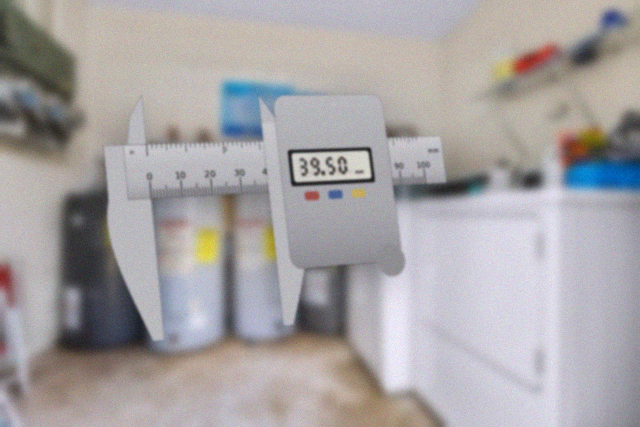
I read 39.50 mm
